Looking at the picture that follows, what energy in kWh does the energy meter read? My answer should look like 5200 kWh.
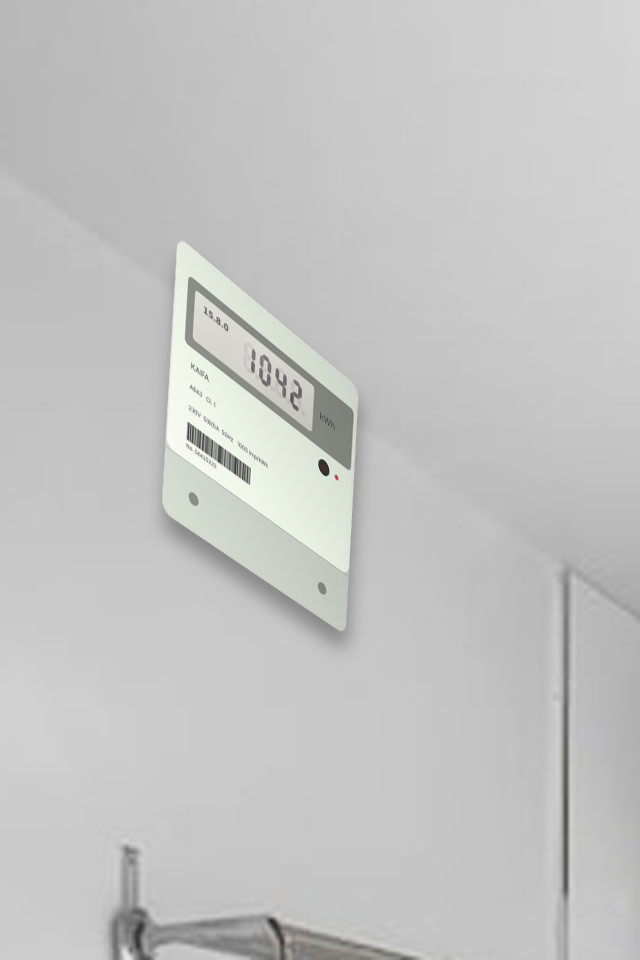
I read 1042 kWh
